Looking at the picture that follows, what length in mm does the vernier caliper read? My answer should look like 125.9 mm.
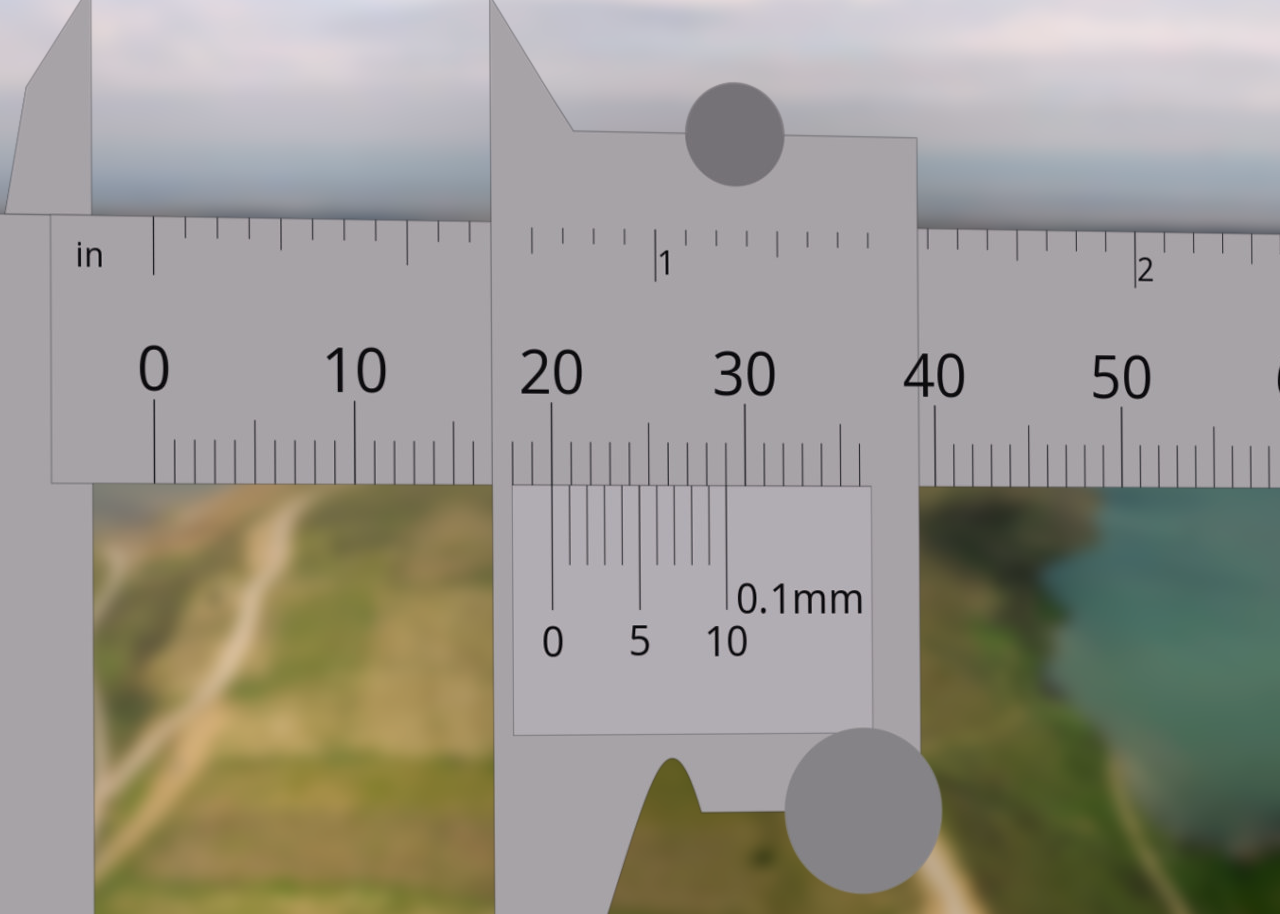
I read 20.0 mm
